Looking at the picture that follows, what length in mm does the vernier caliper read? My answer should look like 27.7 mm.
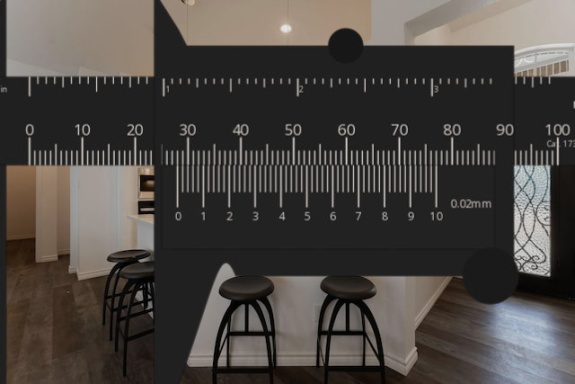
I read 28.0 mm
